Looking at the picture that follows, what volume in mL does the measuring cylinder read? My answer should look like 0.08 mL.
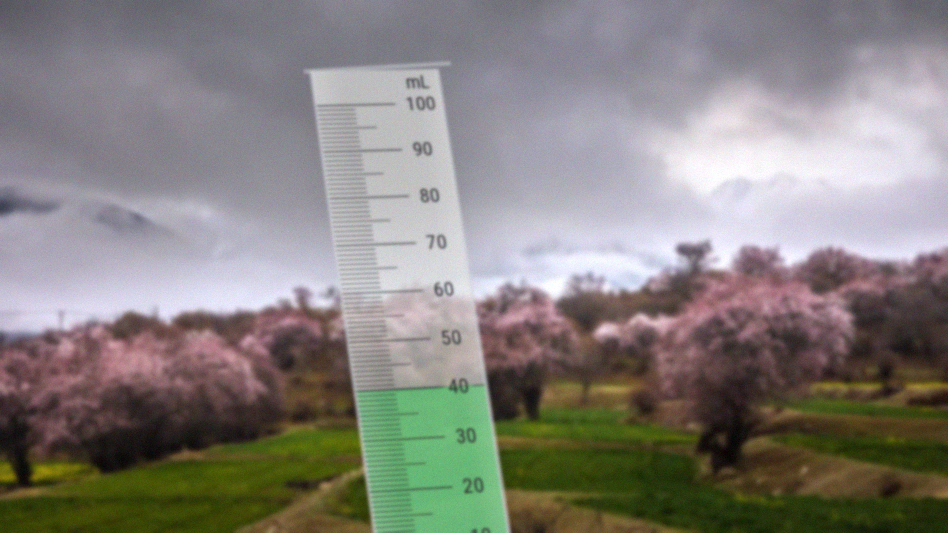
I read 40 mL
